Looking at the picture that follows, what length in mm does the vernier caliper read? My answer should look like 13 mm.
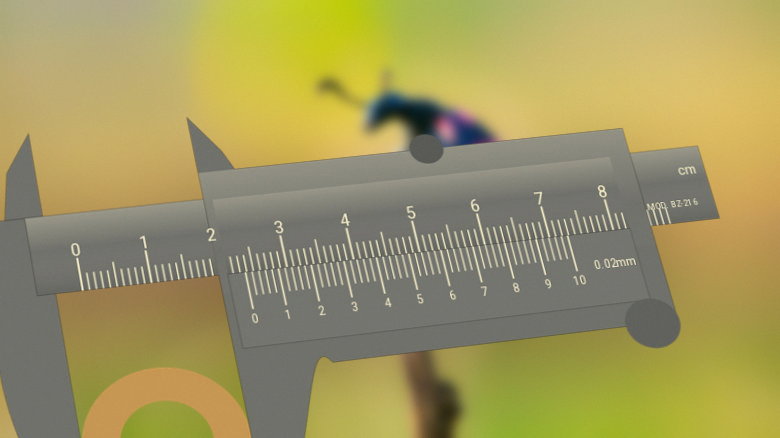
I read 23.8 mm
